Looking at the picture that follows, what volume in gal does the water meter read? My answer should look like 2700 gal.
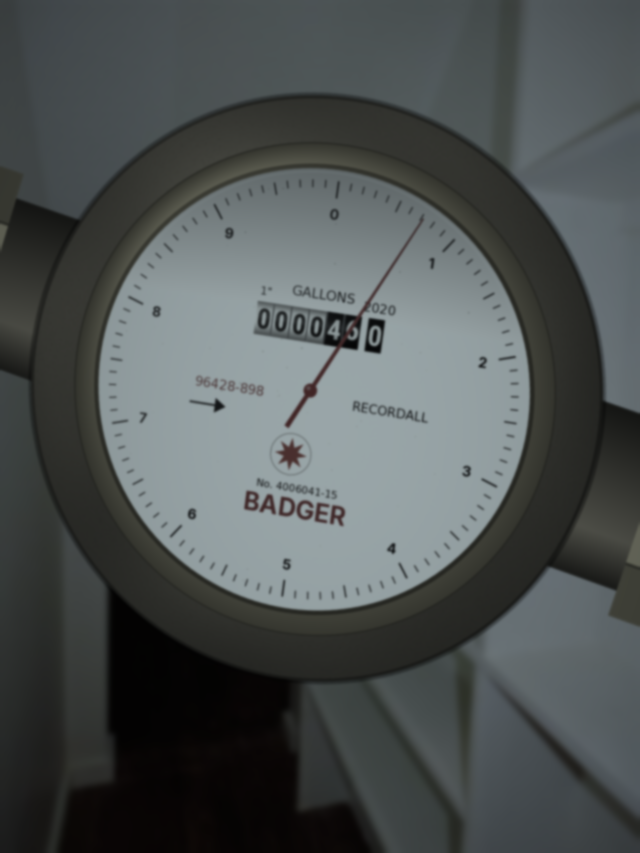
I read 460.7 gal
